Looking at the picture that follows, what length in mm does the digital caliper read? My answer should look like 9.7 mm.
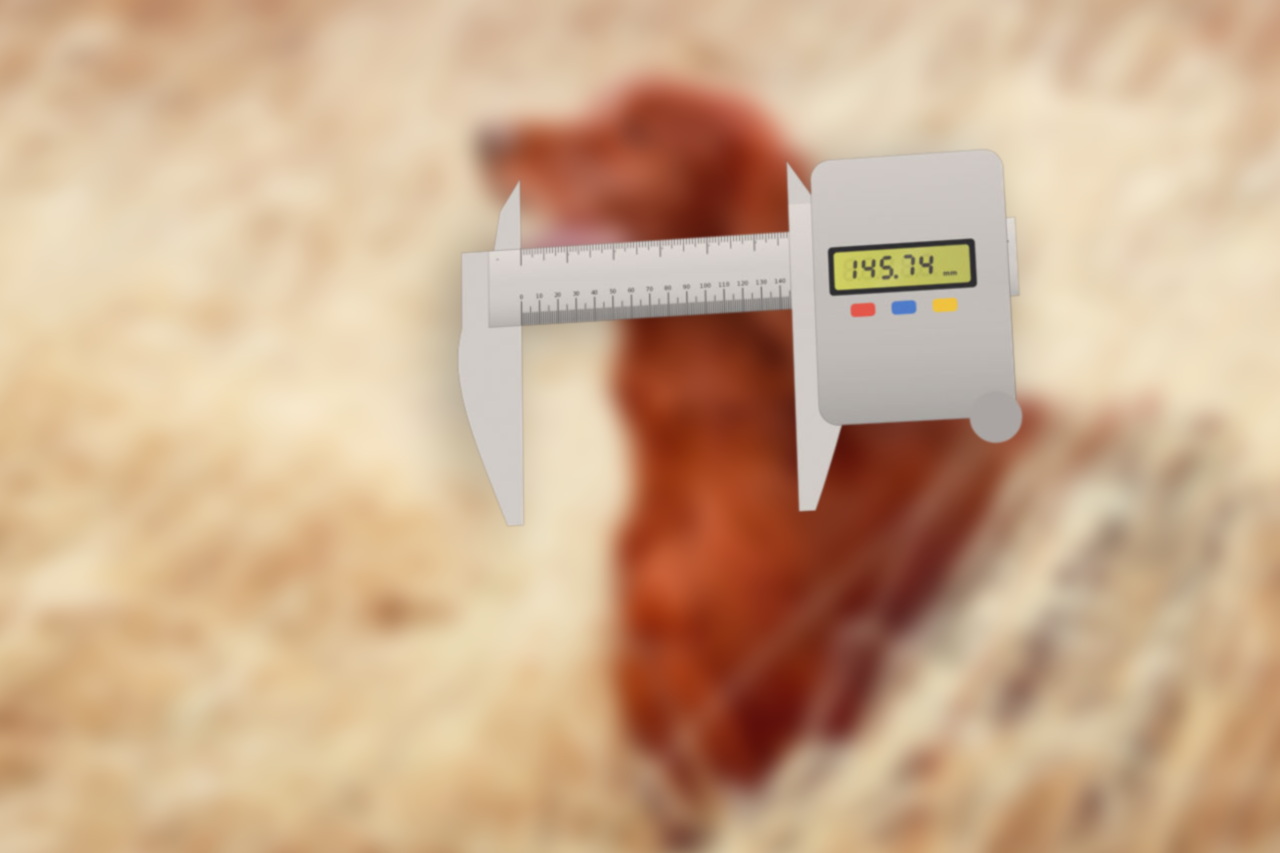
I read 145.74 mm
